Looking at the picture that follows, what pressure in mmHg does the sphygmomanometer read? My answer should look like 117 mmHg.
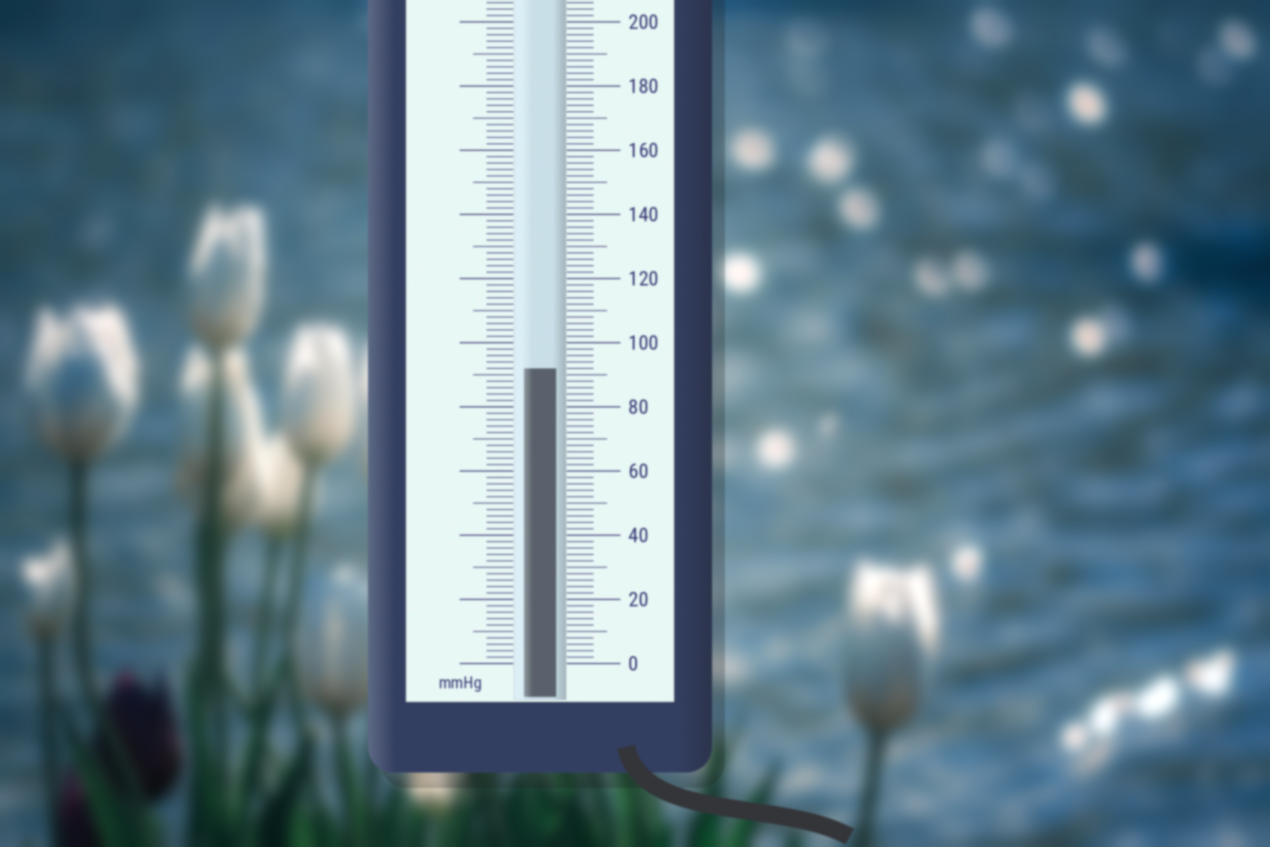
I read 92 mmHg
